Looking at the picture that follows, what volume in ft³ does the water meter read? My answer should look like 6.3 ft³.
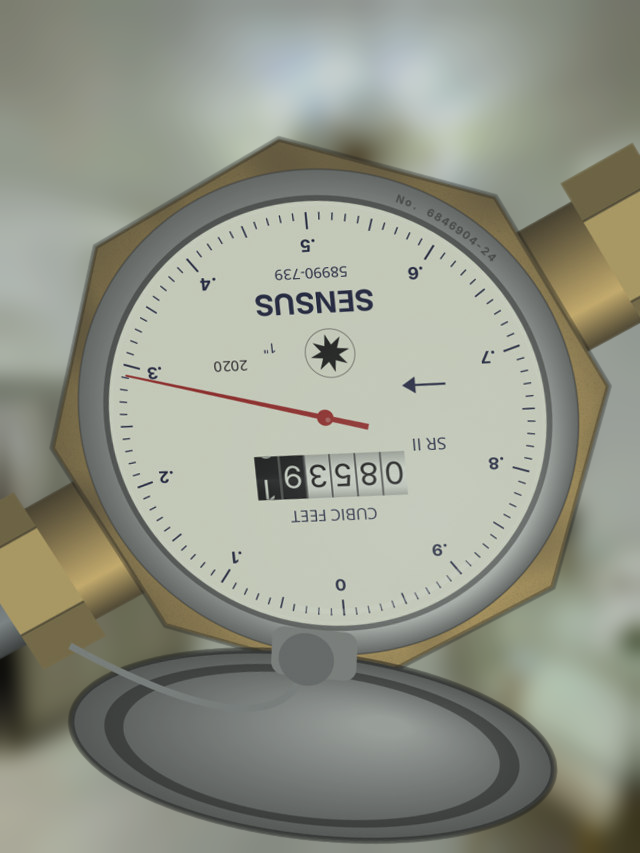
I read 85391.29 ft³
